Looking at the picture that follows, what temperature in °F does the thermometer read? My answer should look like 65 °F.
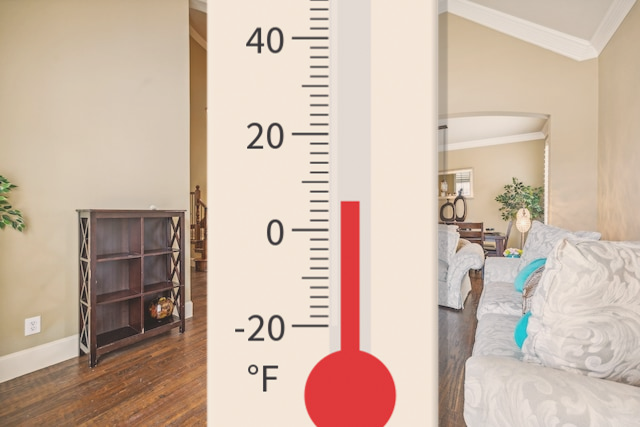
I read 6 °F
